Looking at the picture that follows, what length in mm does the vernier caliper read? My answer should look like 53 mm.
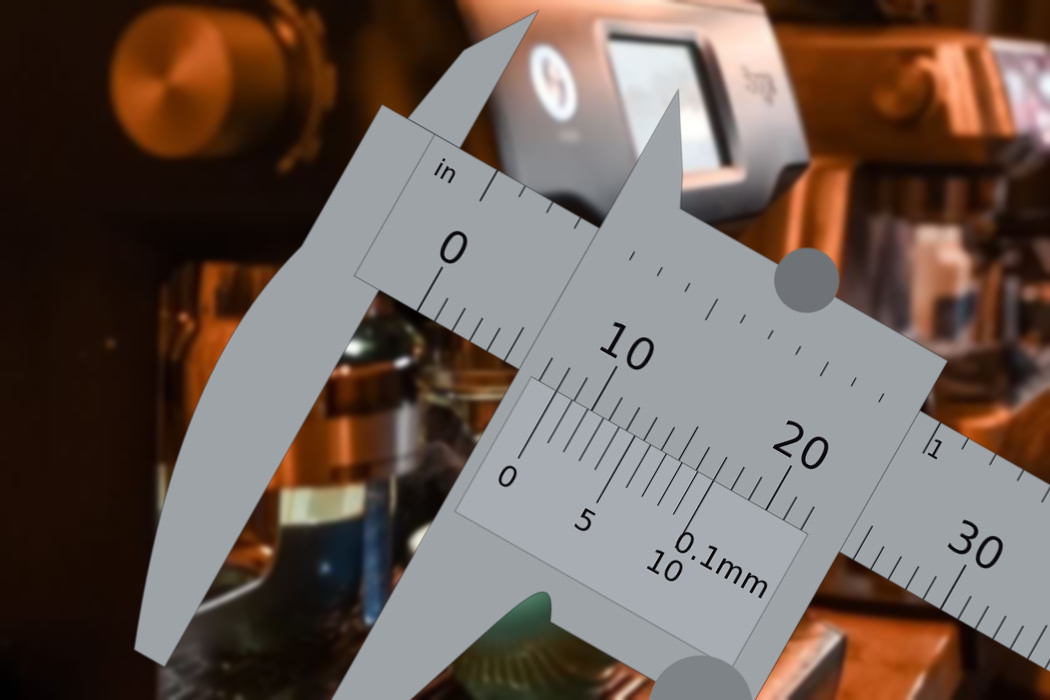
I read 8.0 mm
